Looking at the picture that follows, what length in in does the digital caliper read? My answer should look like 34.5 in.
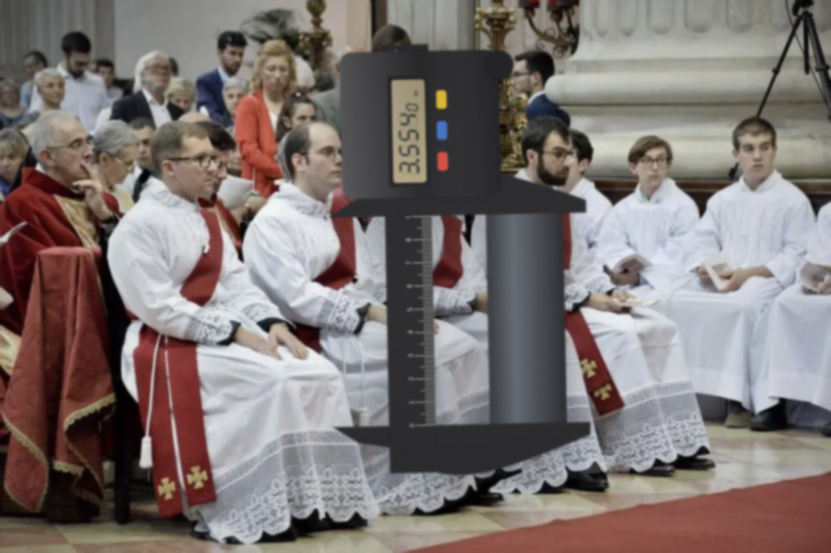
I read 3.5540 in
